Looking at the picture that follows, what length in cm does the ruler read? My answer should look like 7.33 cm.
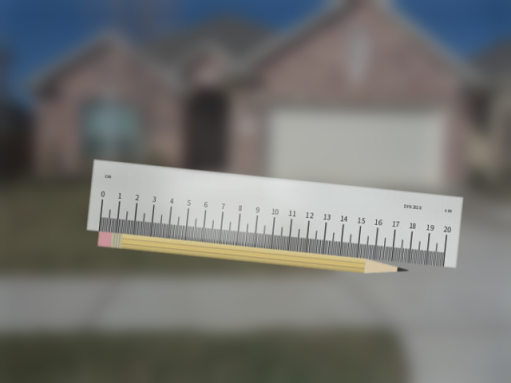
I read 18 cm
